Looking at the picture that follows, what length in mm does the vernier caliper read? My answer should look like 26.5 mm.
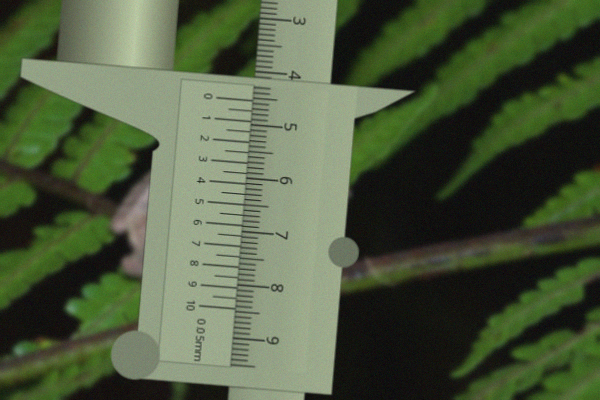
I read 45.5 mm
